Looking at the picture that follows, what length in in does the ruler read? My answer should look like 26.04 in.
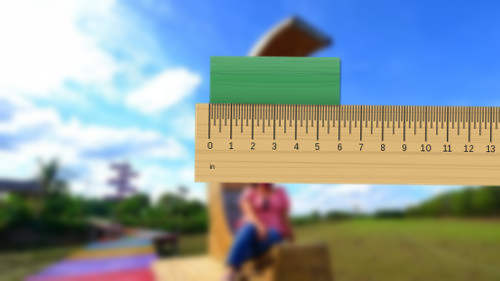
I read 6 in
